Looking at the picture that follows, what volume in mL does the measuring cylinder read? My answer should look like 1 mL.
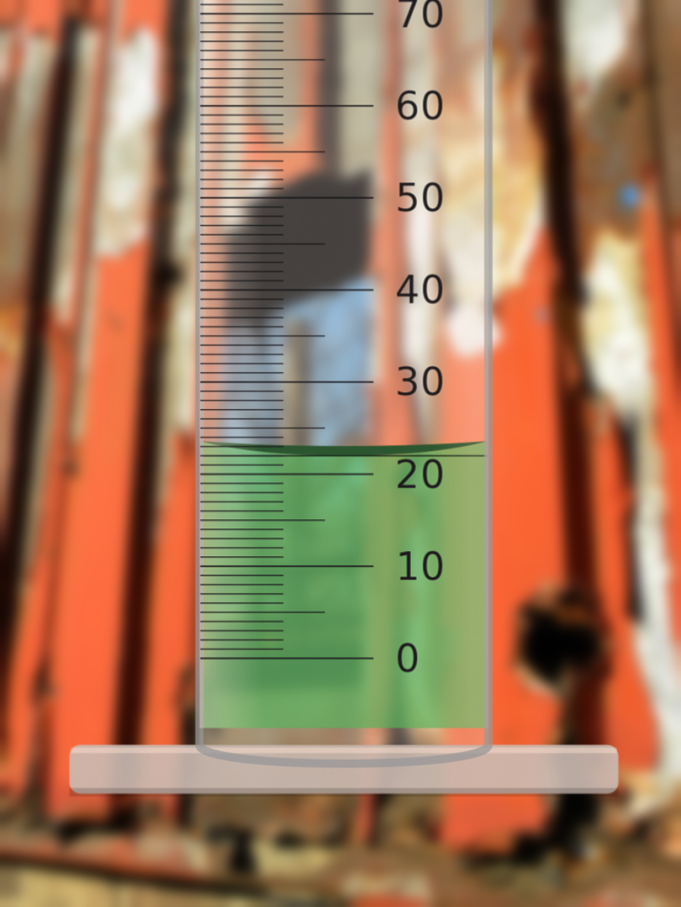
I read 22 mL
